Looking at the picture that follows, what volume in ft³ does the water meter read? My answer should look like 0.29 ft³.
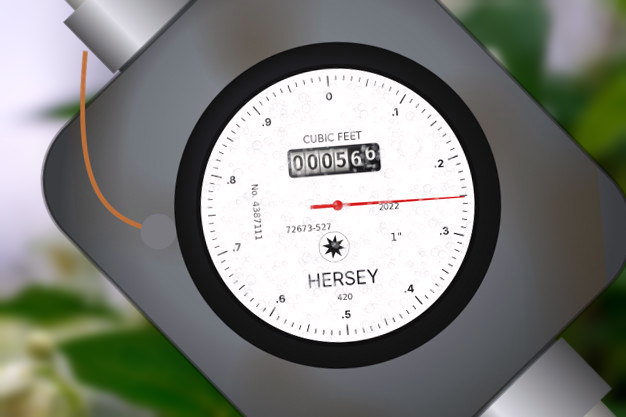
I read 566.25 ft³
